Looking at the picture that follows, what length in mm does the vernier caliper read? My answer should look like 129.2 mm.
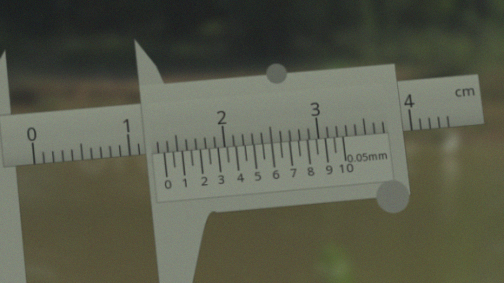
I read 13.6 mm
